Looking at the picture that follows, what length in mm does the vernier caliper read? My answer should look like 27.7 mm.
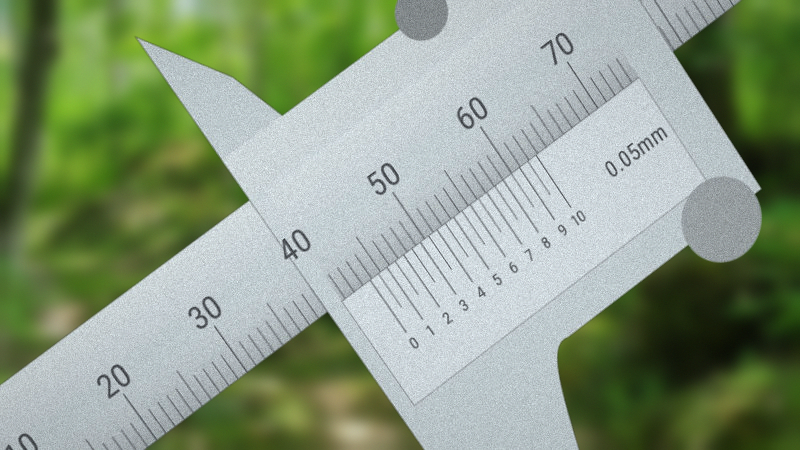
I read 43.8 mm
